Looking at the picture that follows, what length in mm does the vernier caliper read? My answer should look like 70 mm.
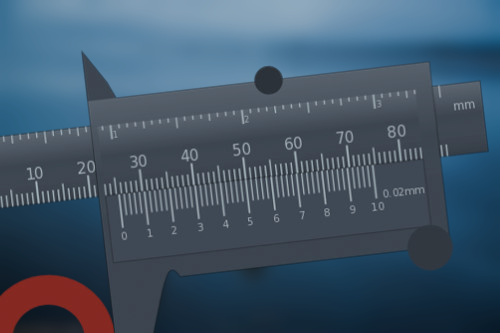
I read 25.5 mm
